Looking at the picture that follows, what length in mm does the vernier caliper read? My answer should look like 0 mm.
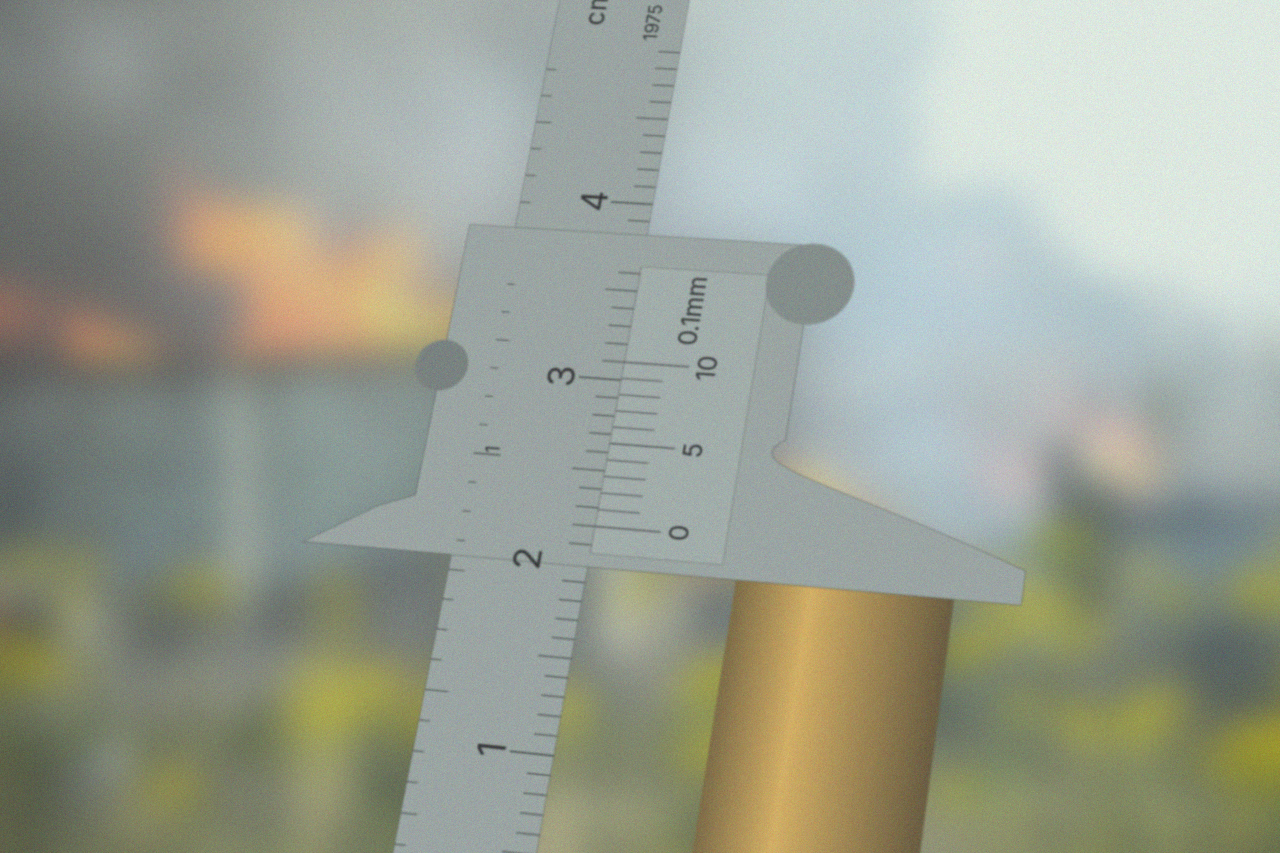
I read 22.0 mm
